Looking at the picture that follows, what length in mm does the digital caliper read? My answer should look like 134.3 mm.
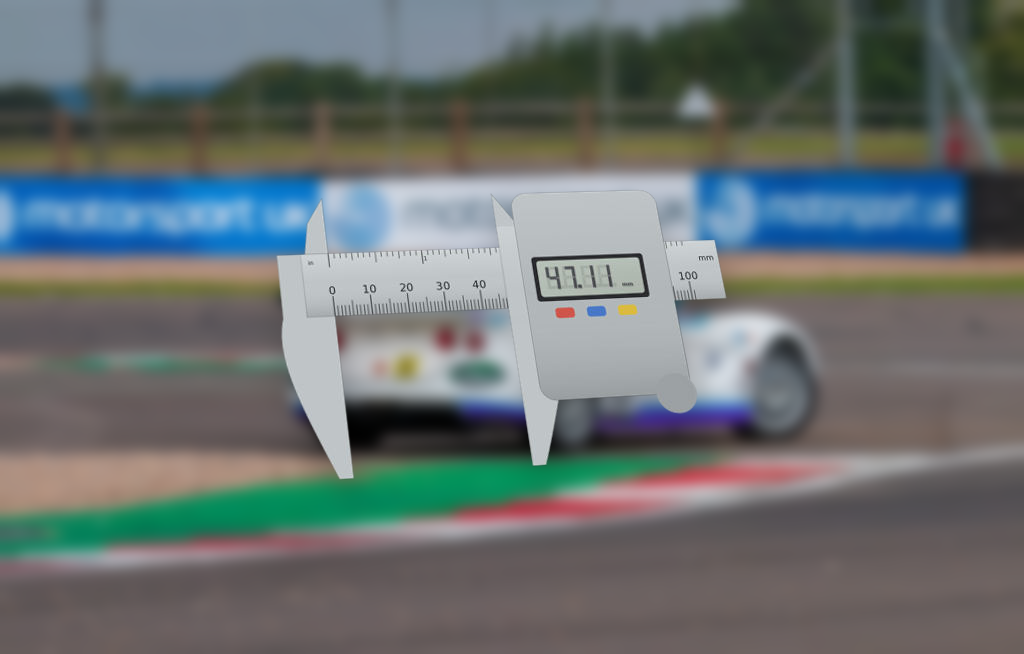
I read 47.11 mm
